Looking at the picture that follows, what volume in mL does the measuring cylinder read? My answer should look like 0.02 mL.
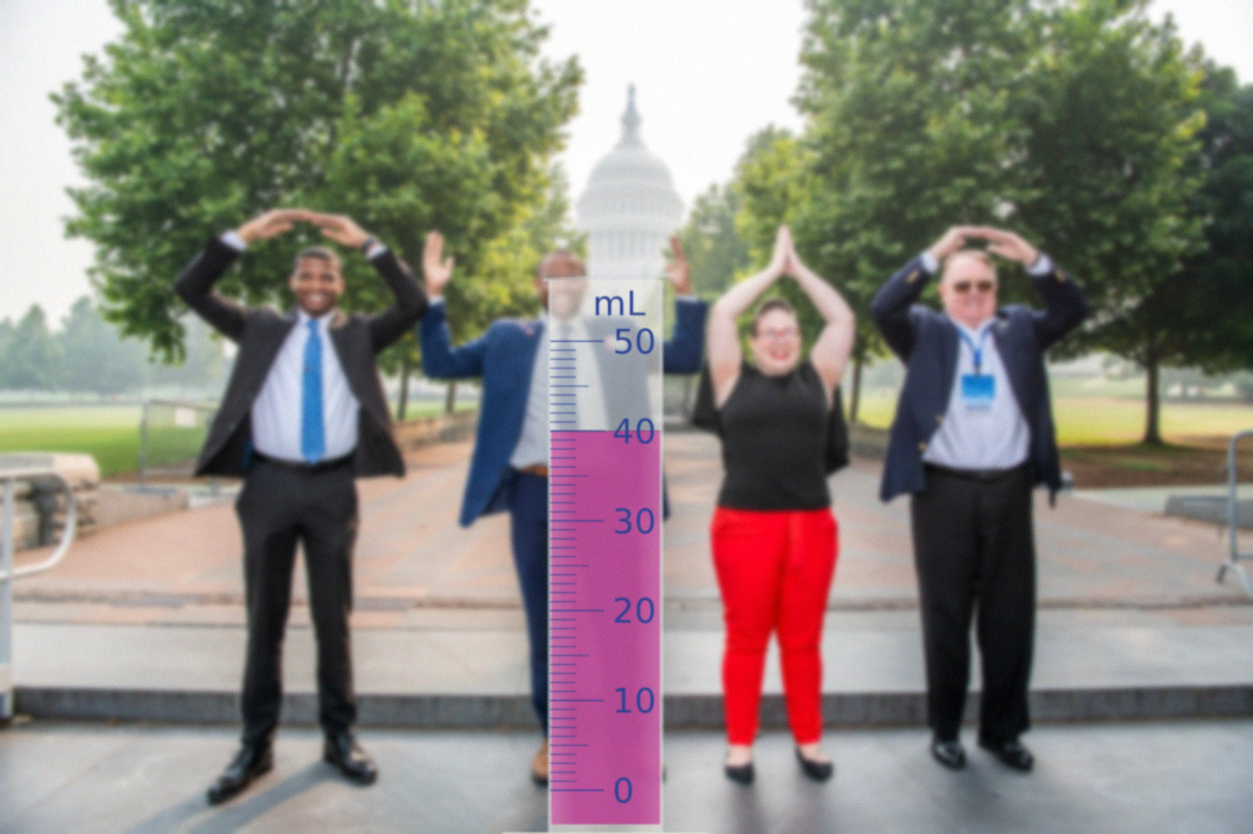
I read 40 mL
